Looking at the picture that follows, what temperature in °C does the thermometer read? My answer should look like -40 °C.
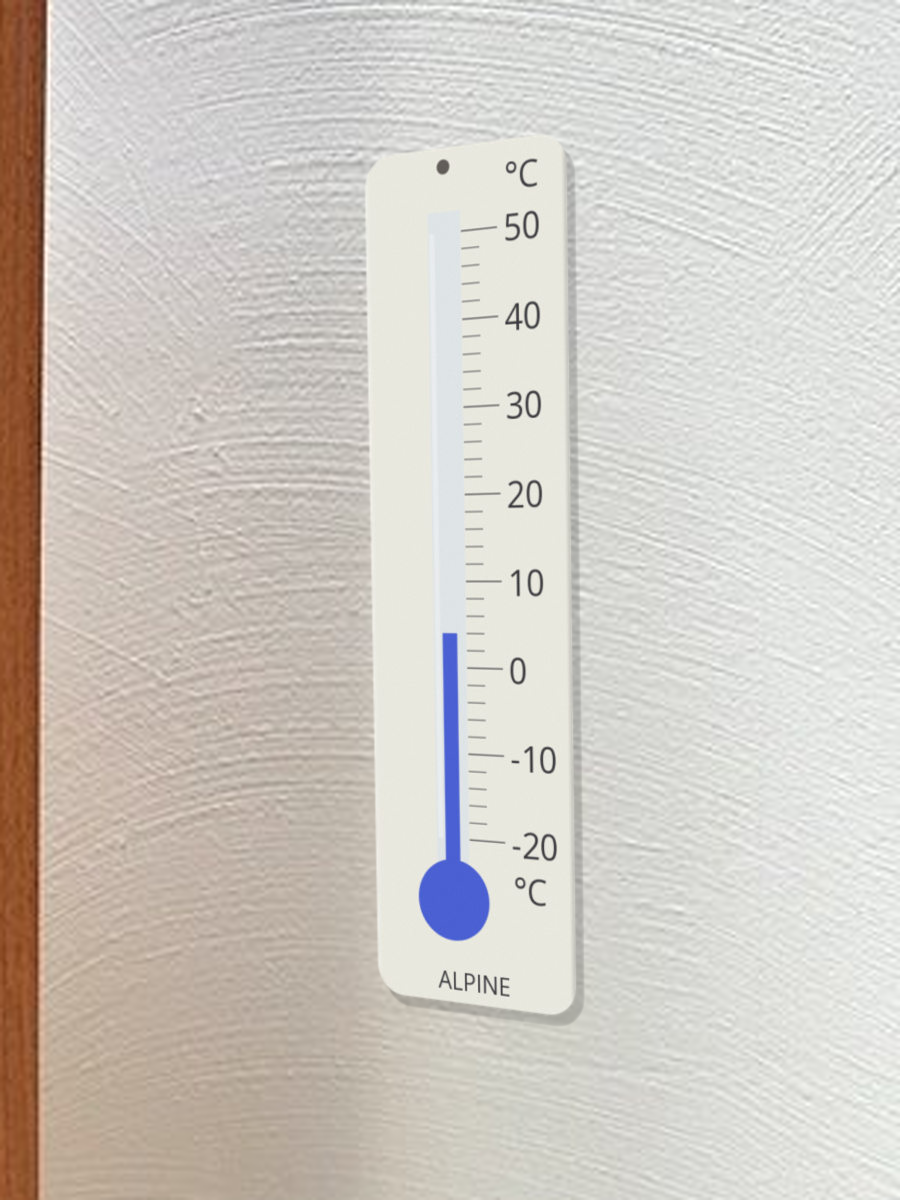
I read 4 °C
